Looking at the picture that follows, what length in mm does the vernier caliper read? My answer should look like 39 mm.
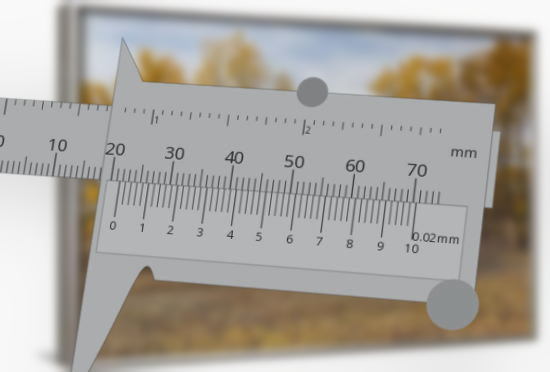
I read 21.5 mm
